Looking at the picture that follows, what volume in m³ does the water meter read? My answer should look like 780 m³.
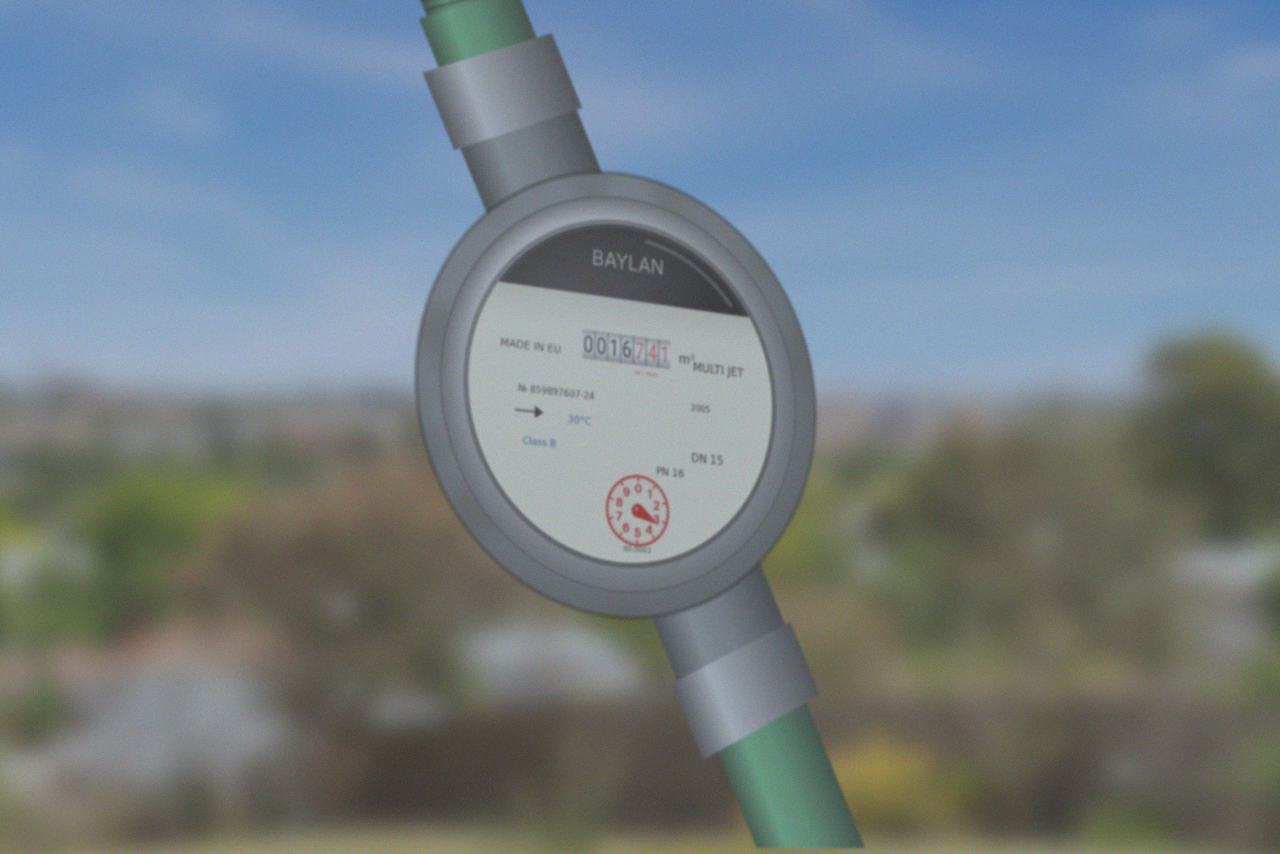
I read 16.7413 m³
